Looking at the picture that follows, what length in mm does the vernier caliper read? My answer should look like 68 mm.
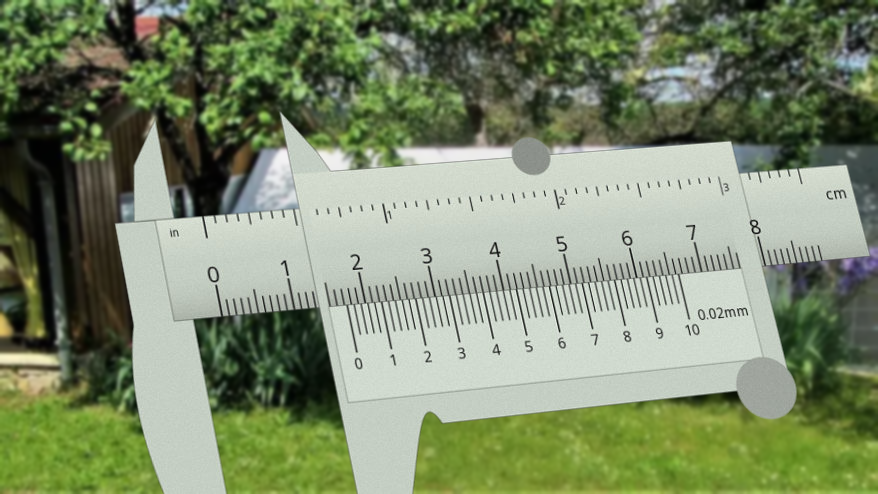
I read 17.4 mm
